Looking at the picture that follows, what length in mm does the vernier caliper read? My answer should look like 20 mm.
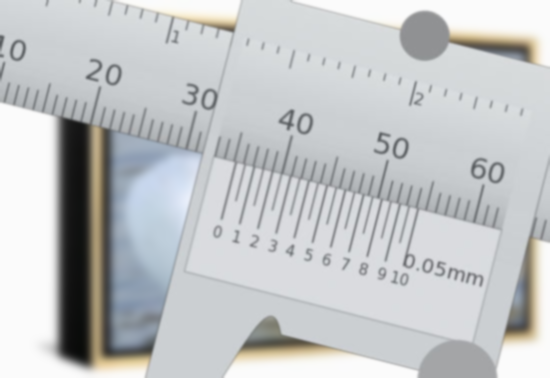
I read 35.2 mm
